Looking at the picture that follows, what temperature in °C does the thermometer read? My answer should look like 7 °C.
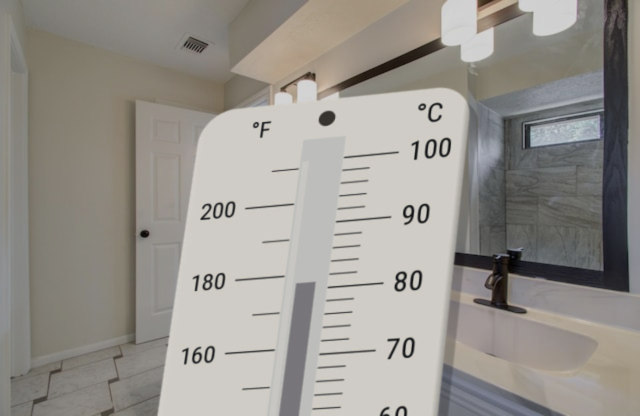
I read 81 °C
